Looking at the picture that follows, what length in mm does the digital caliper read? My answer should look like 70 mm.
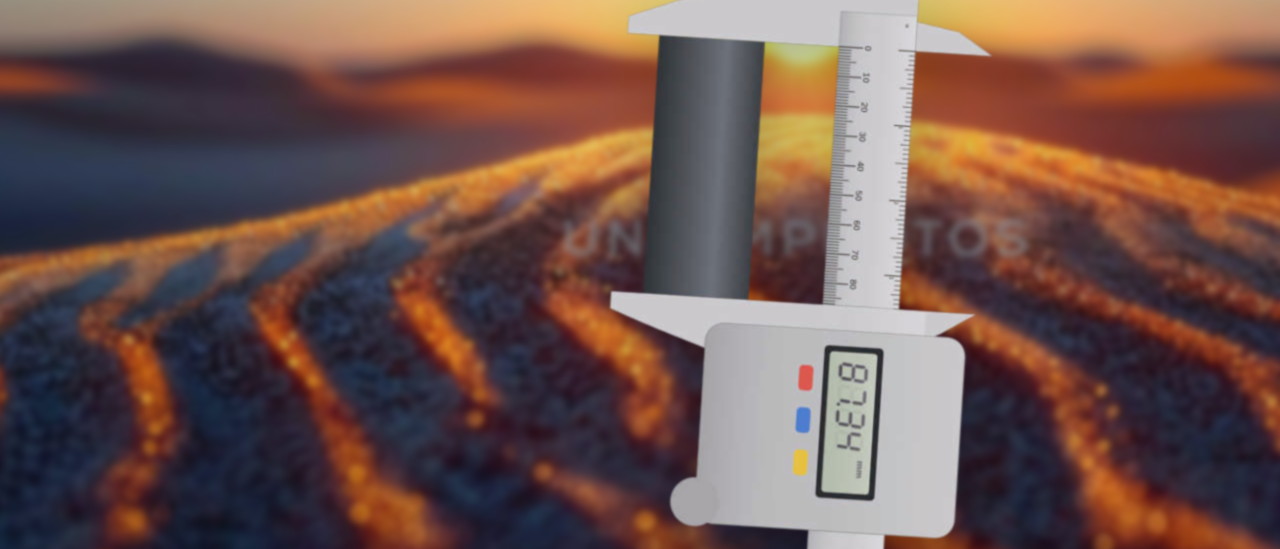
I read 87.34 mm
